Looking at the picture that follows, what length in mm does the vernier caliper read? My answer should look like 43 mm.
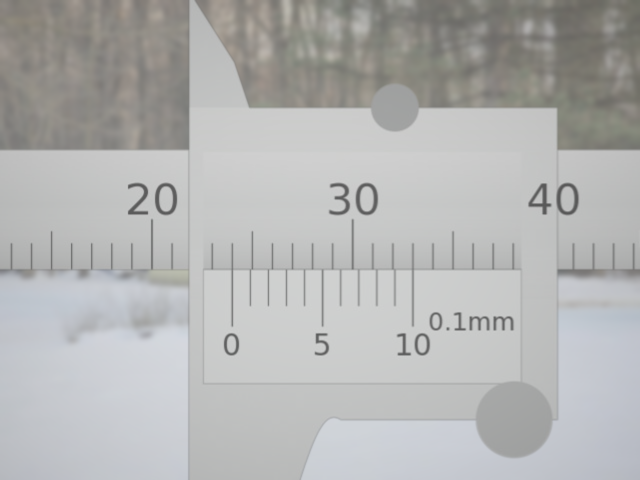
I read 24.0 mm
